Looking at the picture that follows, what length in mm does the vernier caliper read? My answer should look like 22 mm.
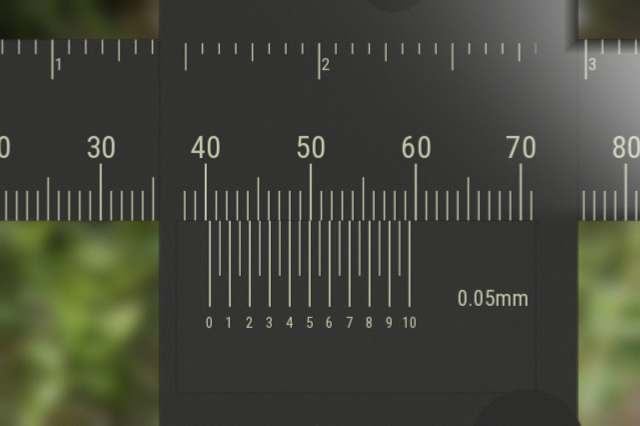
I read 40.4 mm
